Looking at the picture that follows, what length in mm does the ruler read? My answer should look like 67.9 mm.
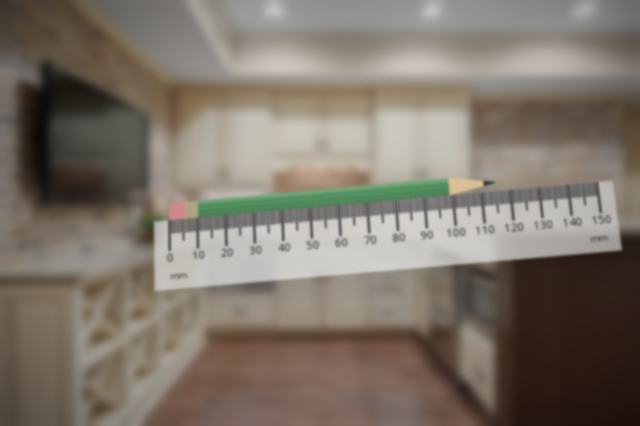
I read 115 mm
